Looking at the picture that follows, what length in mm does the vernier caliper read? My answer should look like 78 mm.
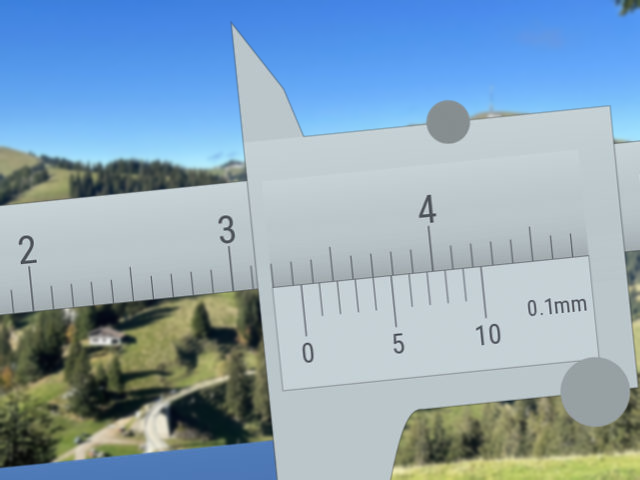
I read 33.4 mm
